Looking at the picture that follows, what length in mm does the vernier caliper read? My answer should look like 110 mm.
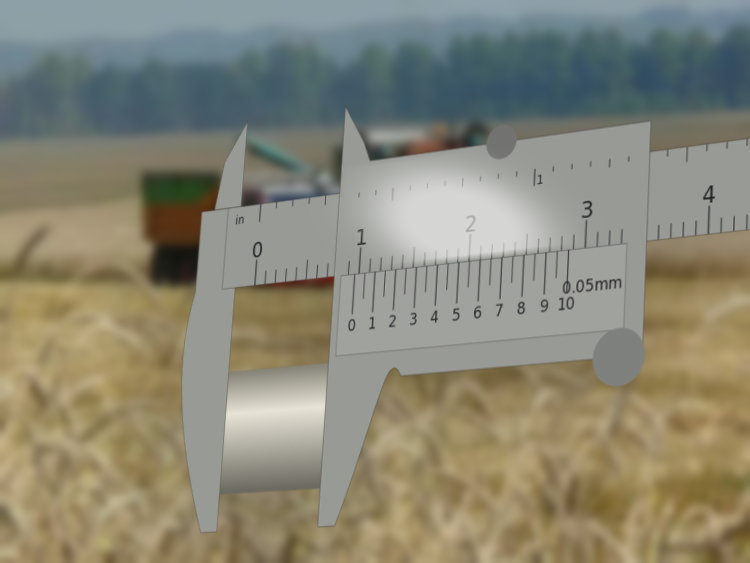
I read 9.6 mm
